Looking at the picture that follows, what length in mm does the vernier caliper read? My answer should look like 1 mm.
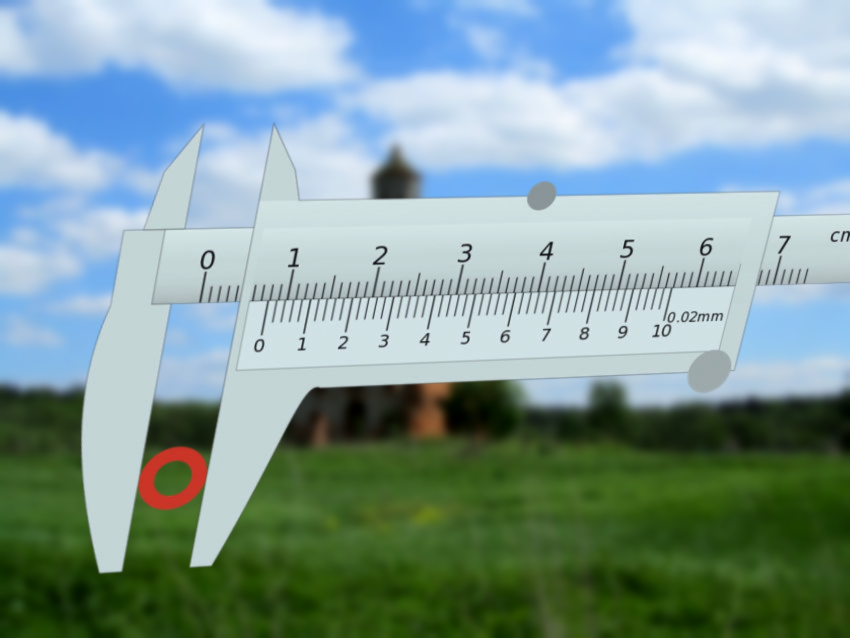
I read 7.8 mm
